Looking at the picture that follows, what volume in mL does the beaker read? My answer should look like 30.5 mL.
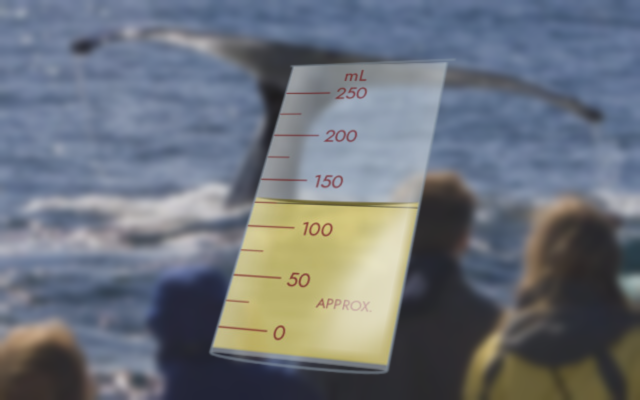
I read 125 mL
